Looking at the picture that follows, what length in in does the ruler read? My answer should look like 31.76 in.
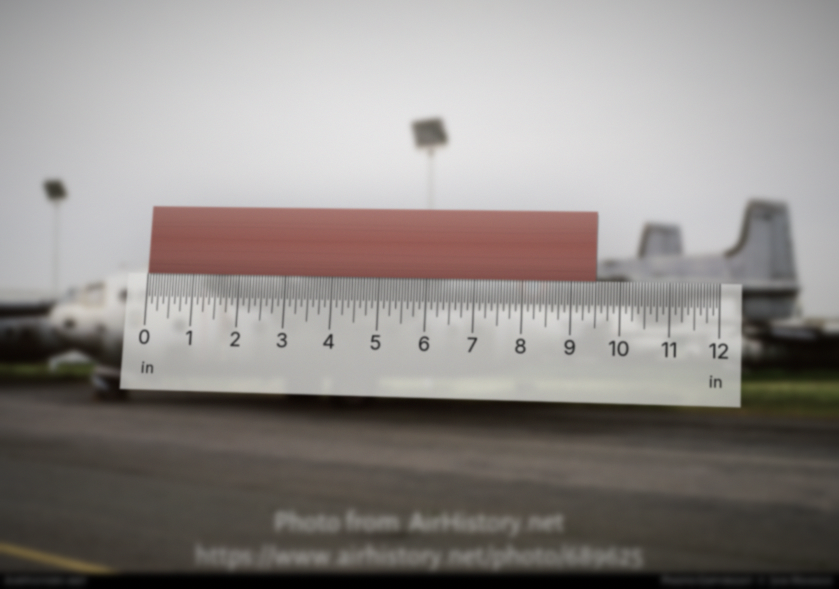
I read 9.5 in
